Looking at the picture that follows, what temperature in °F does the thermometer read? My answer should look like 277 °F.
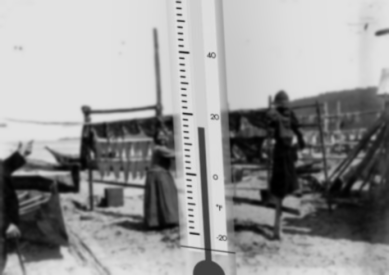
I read 16 °F
